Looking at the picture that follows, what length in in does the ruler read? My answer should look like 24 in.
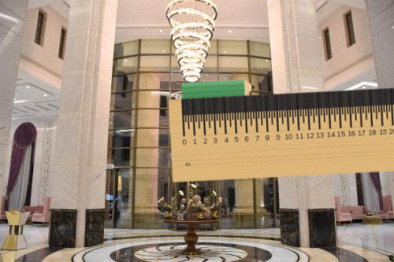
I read 7 in
